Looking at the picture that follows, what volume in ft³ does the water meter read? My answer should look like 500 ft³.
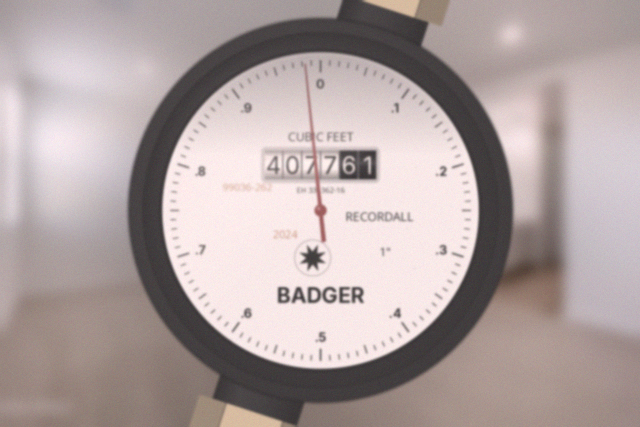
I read 407760.98 ft³
